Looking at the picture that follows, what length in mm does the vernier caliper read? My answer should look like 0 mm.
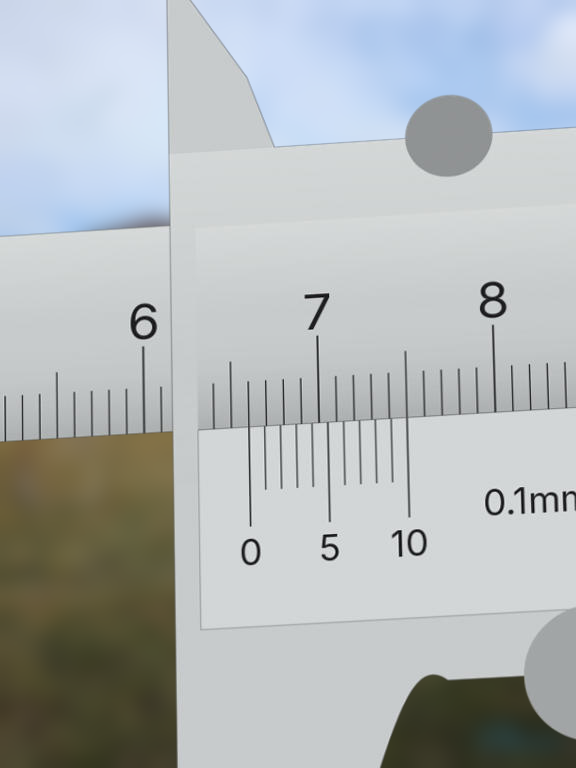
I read 66.0 mm
